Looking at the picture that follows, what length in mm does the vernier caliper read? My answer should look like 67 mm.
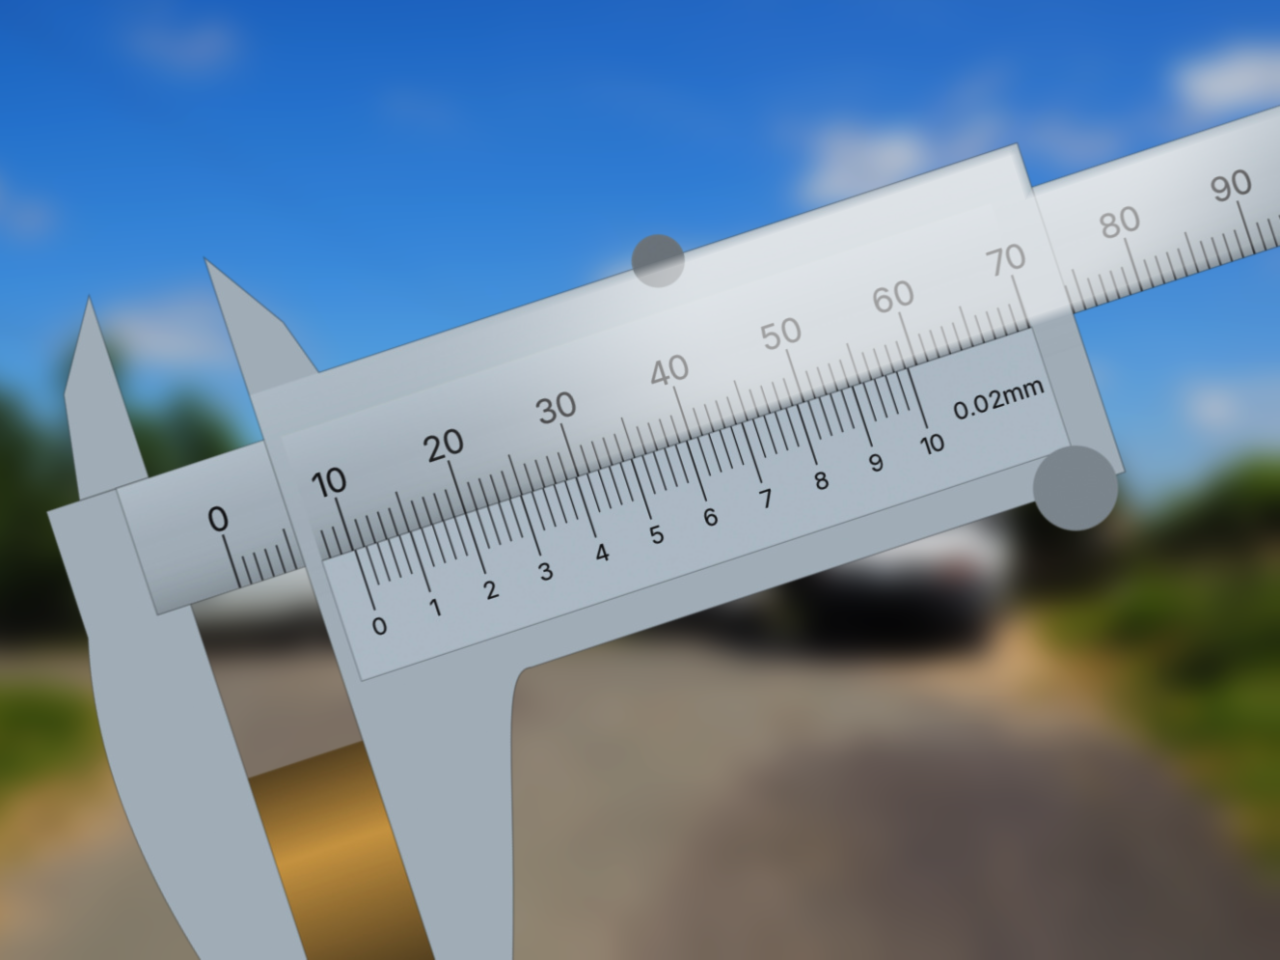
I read 10.2 mm
